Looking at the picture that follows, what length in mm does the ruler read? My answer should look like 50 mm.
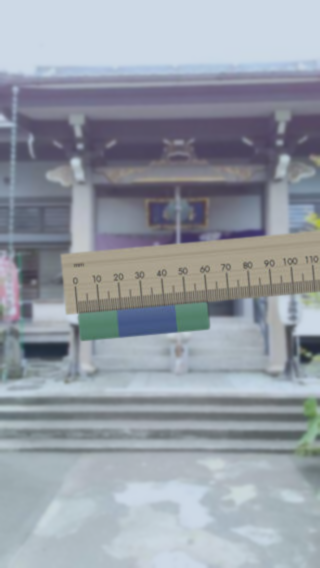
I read 60 mm
